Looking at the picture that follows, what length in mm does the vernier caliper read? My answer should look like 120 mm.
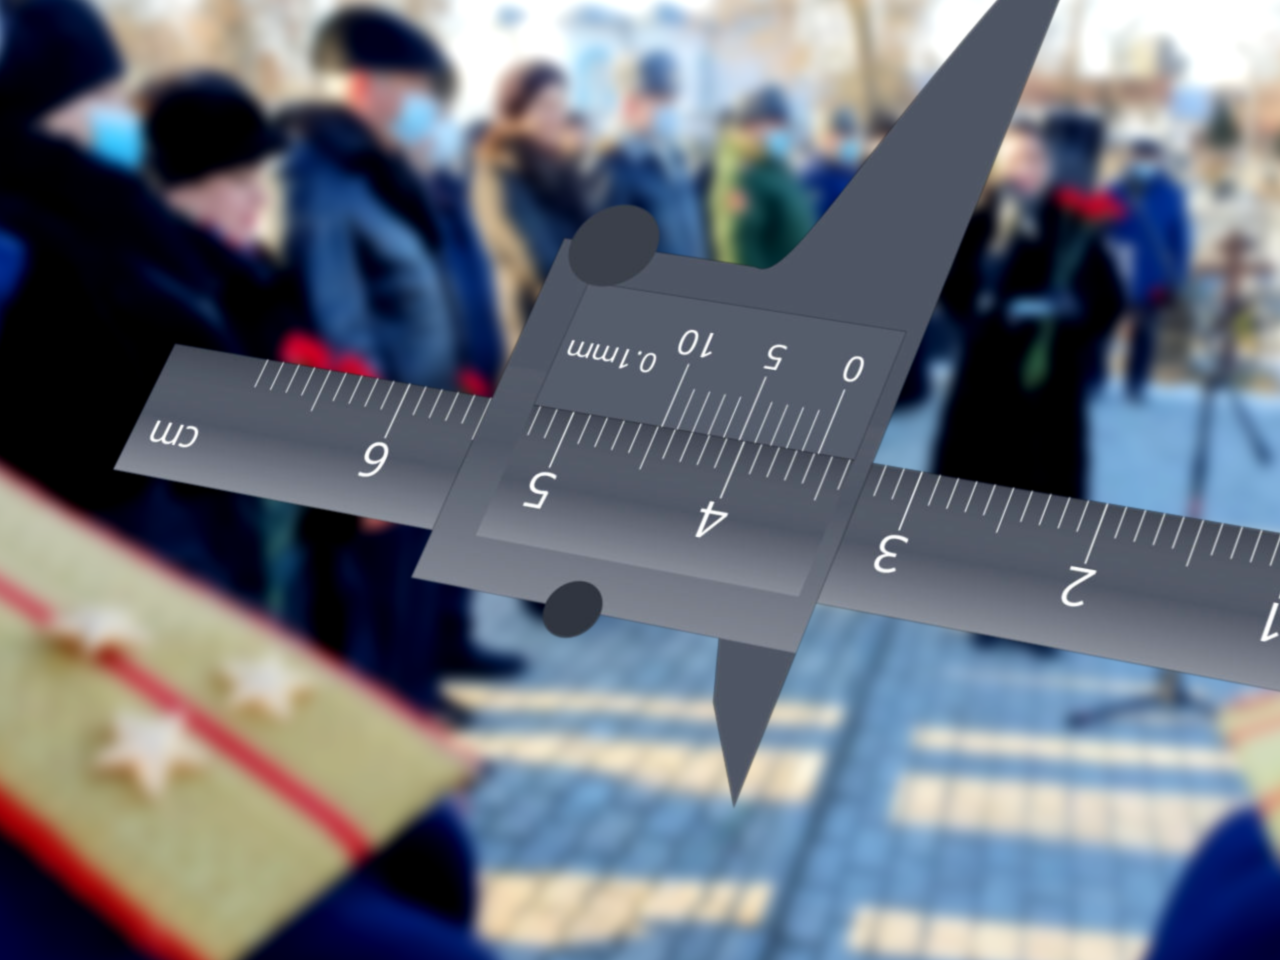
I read 35.8 mm
